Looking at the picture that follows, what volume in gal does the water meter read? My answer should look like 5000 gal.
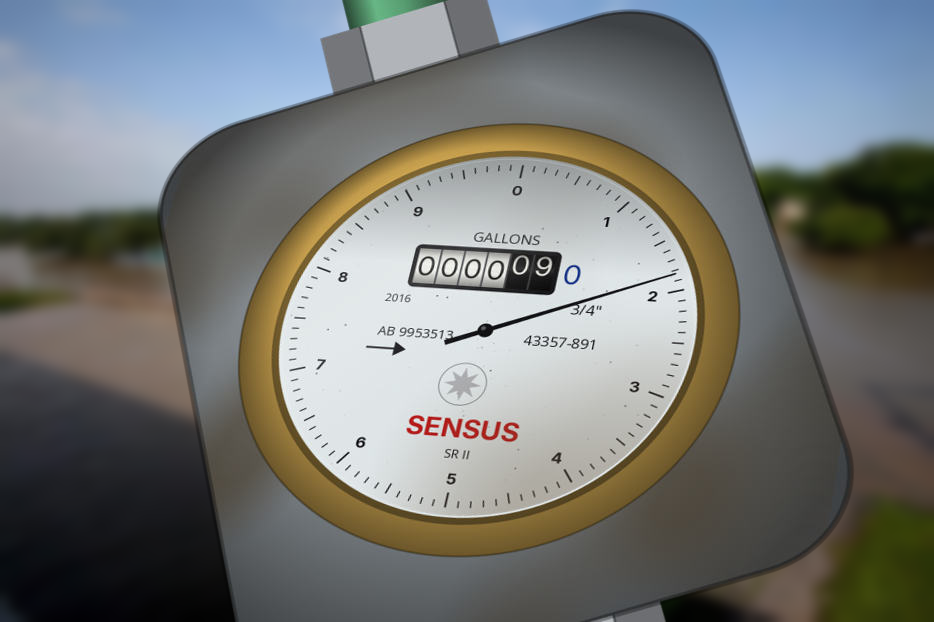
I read 91.8 gal
